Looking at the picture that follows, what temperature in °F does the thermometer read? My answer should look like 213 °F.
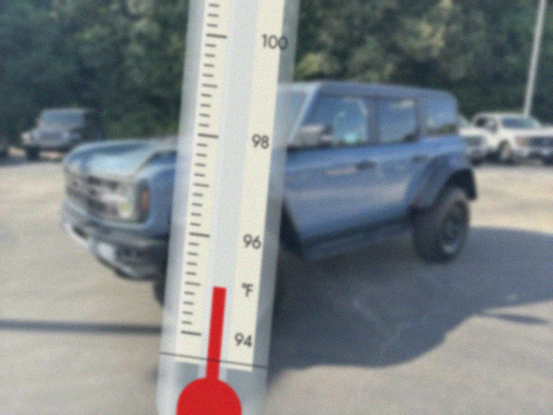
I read 95 °F
